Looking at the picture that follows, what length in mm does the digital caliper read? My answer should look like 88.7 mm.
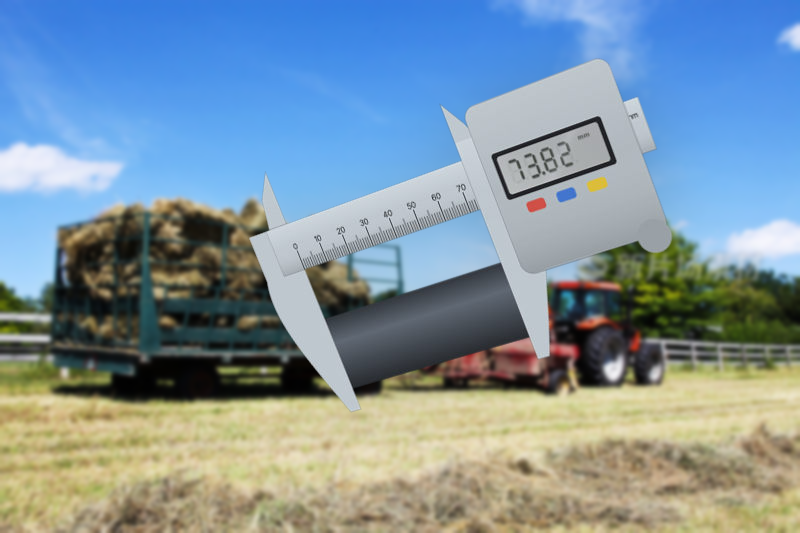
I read 73.82 mm
